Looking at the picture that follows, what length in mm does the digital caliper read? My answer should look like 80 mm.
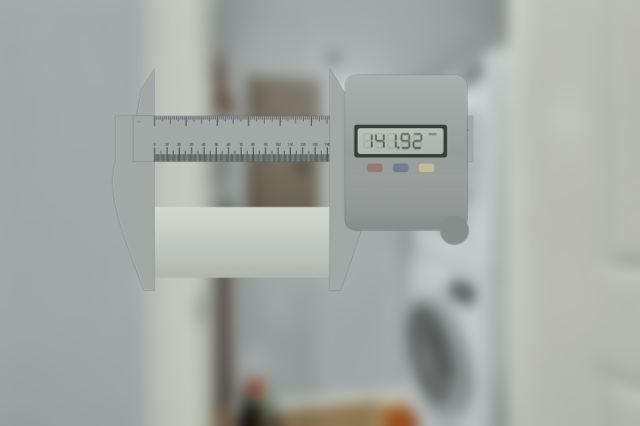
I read 141.92 mm
